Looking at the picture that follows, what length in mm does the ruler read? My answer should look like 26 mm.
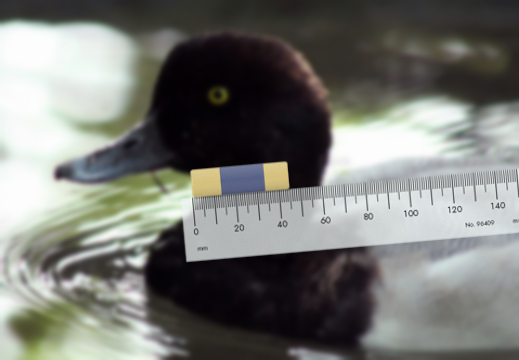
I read 45 mm
